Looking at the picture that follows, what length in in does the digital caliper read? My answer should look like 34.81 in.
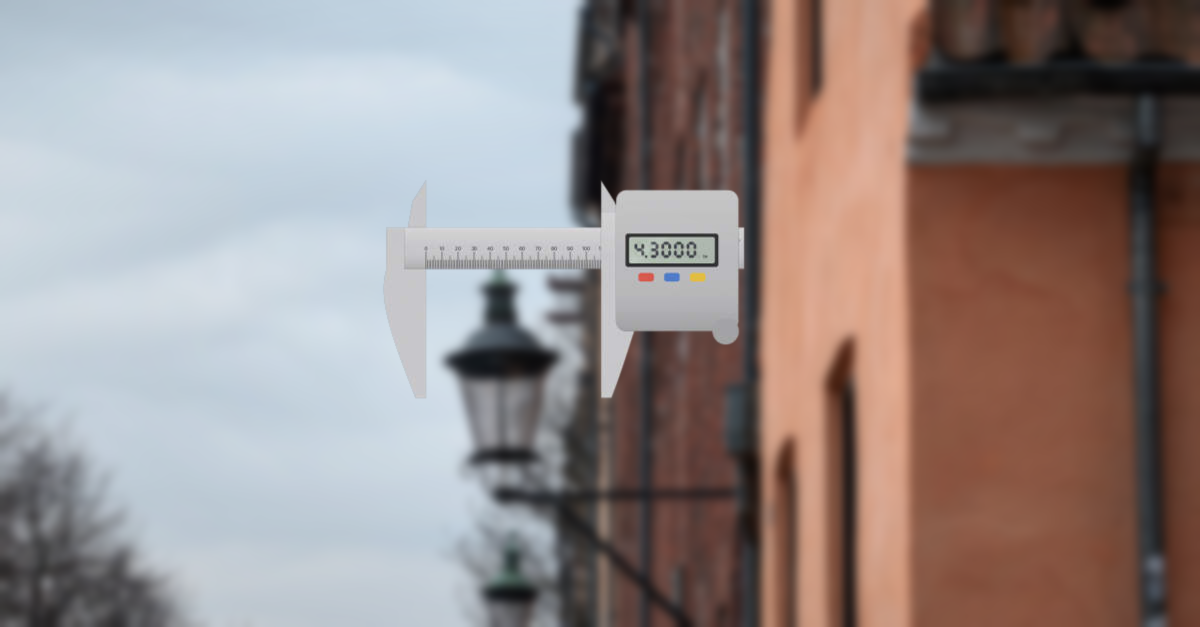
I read 4.3000 in
